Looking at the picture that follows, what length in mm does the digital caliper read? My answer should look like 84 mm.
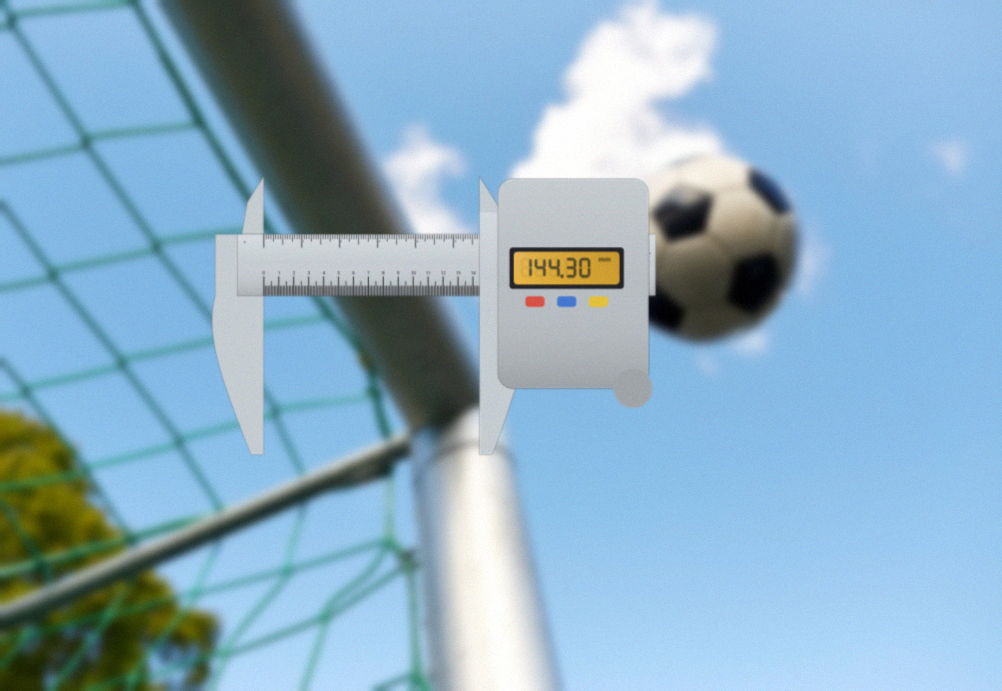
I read 144.30 mm
